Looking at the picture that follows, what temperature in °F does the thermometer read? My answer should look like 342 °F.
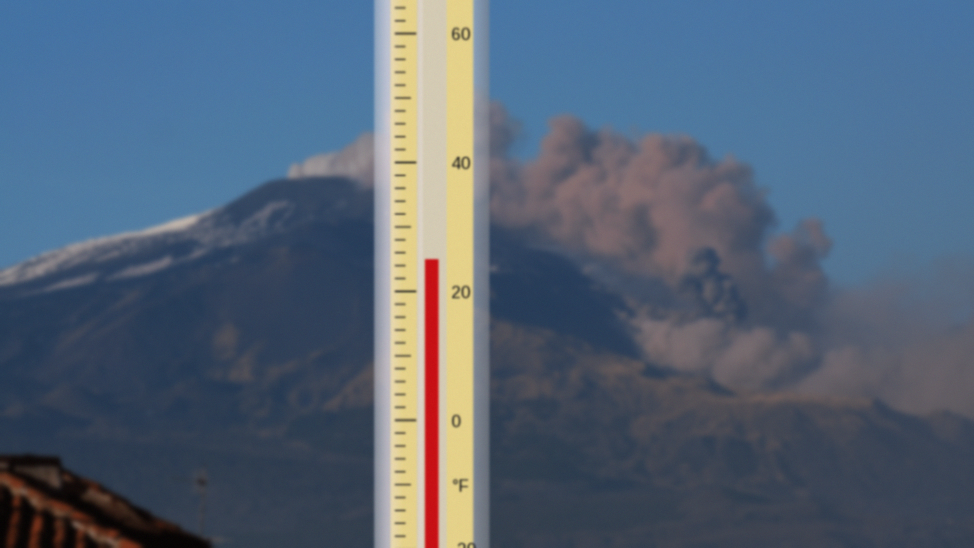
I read 25 °F
